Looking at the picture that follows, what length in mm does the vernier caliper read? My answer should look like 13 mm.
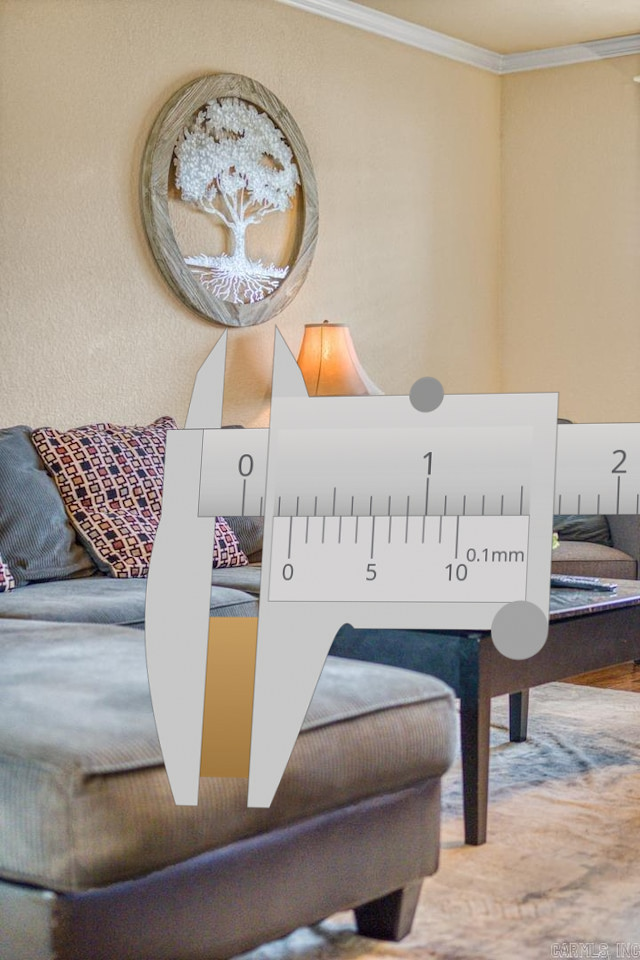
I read 2.7 mm
